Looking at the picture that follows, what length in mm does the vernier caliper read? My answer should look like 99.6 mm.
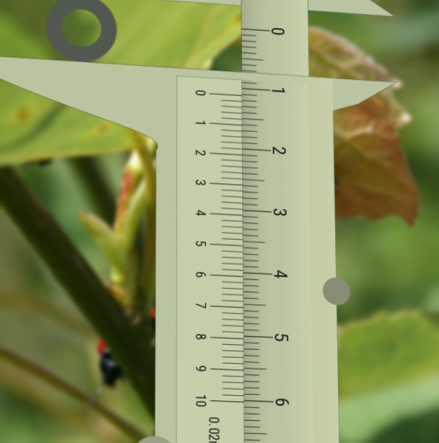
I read 11.2 mm
